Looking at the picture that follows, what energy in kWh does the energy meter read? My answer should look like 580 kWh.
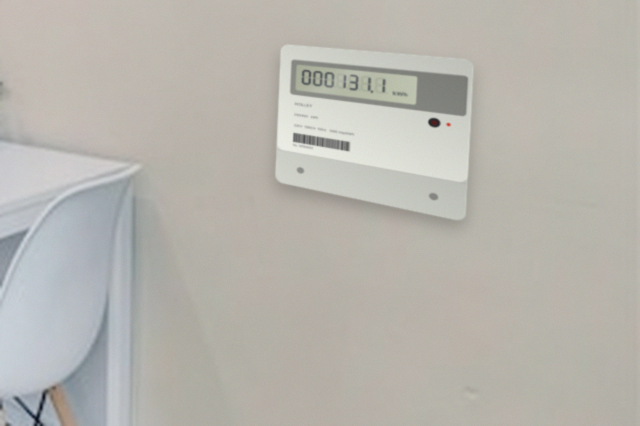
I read 131.1 kWh
